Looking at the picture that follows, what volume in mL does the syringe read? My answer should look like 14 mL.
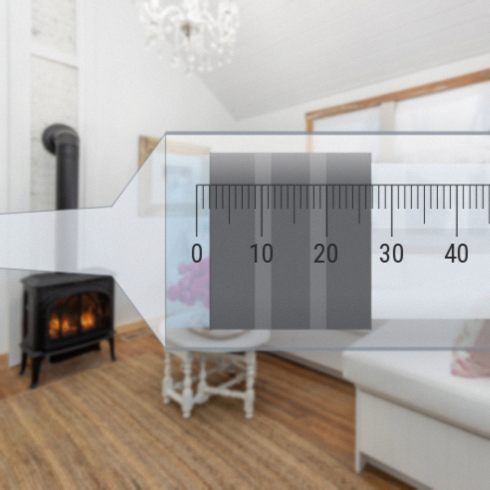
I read 2 mL
